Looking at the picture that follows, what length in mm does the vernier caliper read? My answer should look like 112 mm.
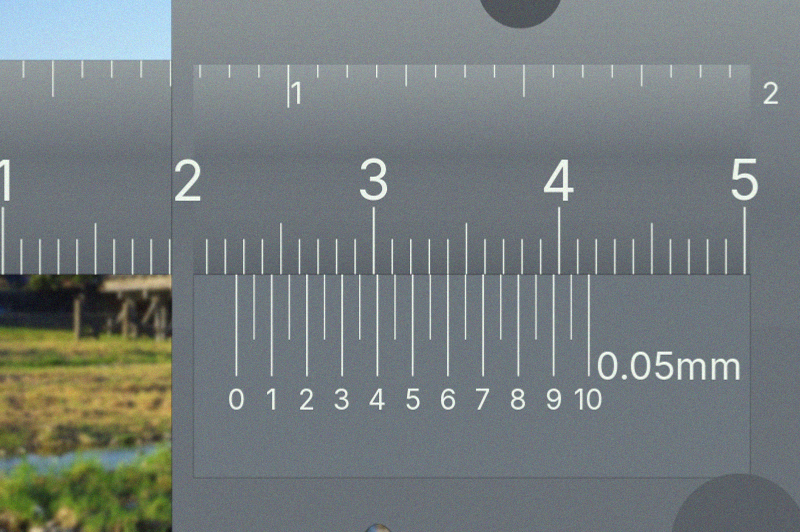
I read 22.6 mm
